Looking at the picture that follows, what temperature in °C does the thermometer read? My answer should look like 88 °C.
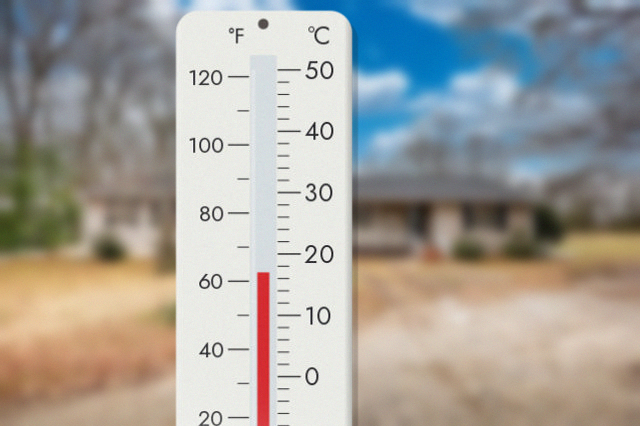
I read 17 °C
